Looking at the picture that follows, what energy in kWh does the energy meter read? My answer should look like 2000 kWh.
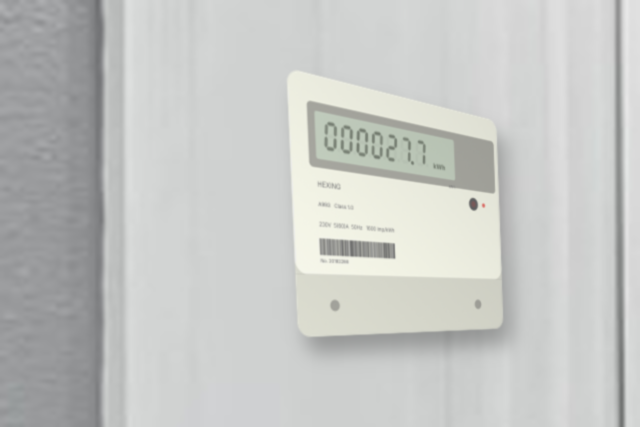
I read 27.7 kWh
